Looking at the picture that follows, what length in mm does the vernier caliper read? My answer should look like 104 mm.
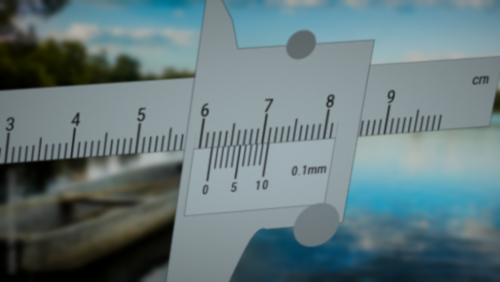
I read 62.0 mm
